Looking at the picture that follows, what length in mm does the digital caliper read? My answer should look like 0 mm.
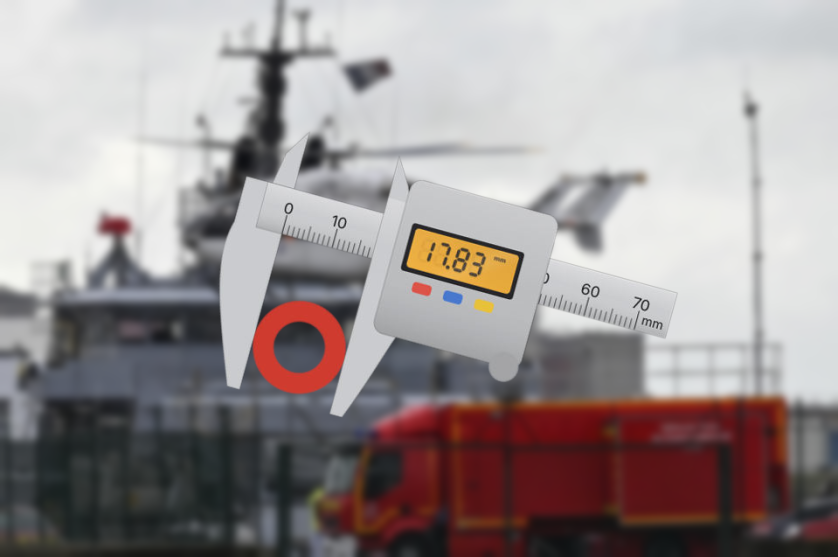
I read 17.83 mm
